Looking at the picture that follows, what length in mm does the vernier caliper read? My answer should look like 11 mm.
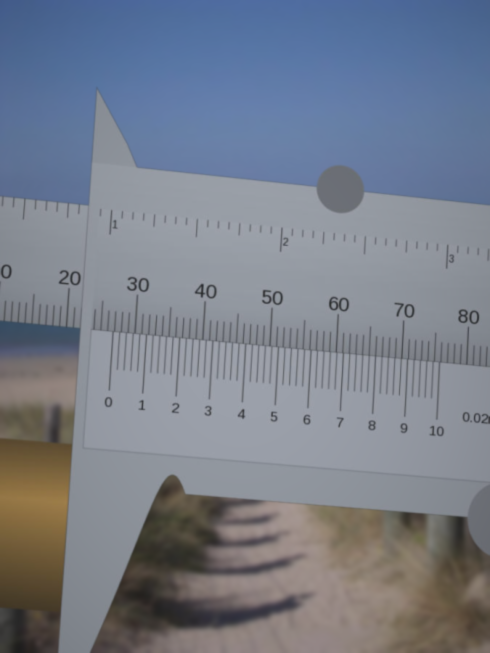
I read 26.8 mm
